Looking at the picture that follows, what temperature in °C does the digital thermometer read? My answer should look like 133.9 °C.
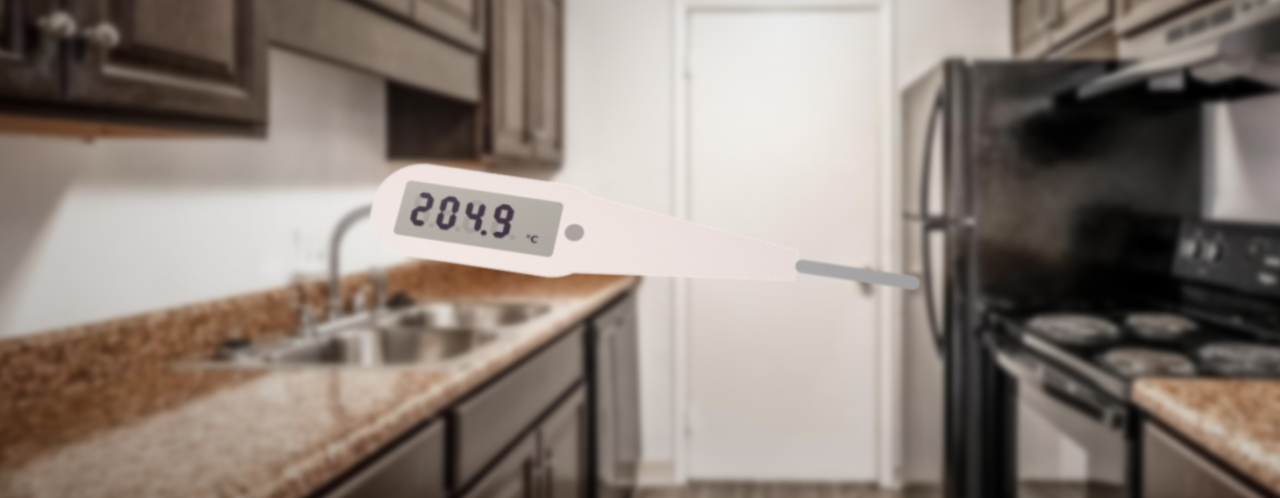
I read 204.9 °C
